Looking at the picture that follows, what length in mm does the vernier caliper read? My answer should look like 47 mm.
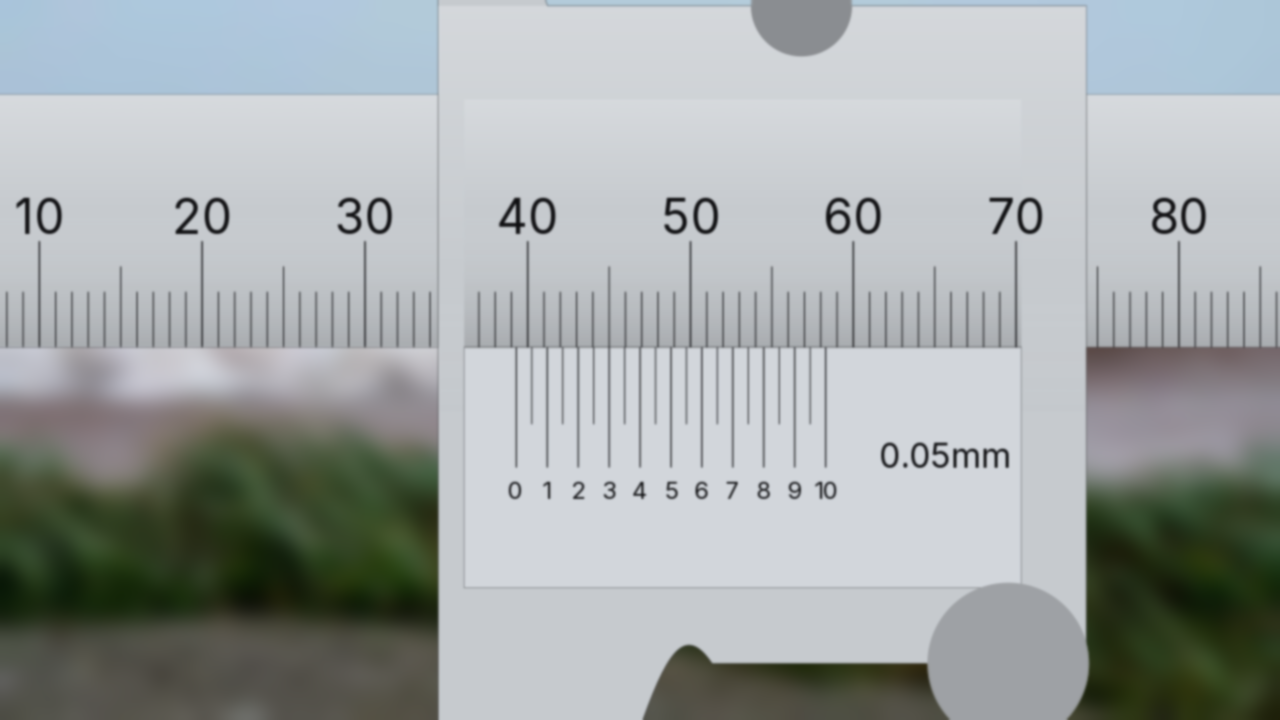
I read 39.3 mm
